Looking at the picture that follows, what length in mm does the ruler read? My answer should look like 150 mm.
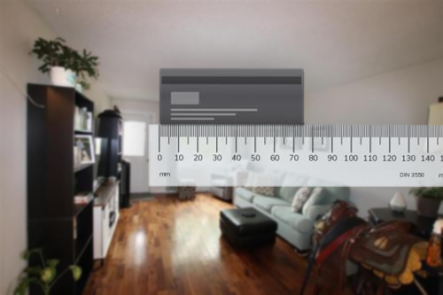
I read 75 mm
